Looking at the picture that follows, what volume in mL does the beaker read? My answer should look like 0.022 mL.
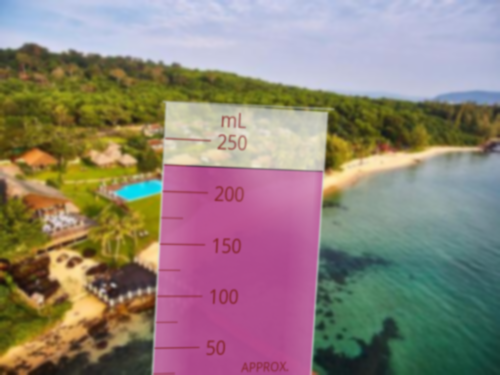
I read 225 mL
